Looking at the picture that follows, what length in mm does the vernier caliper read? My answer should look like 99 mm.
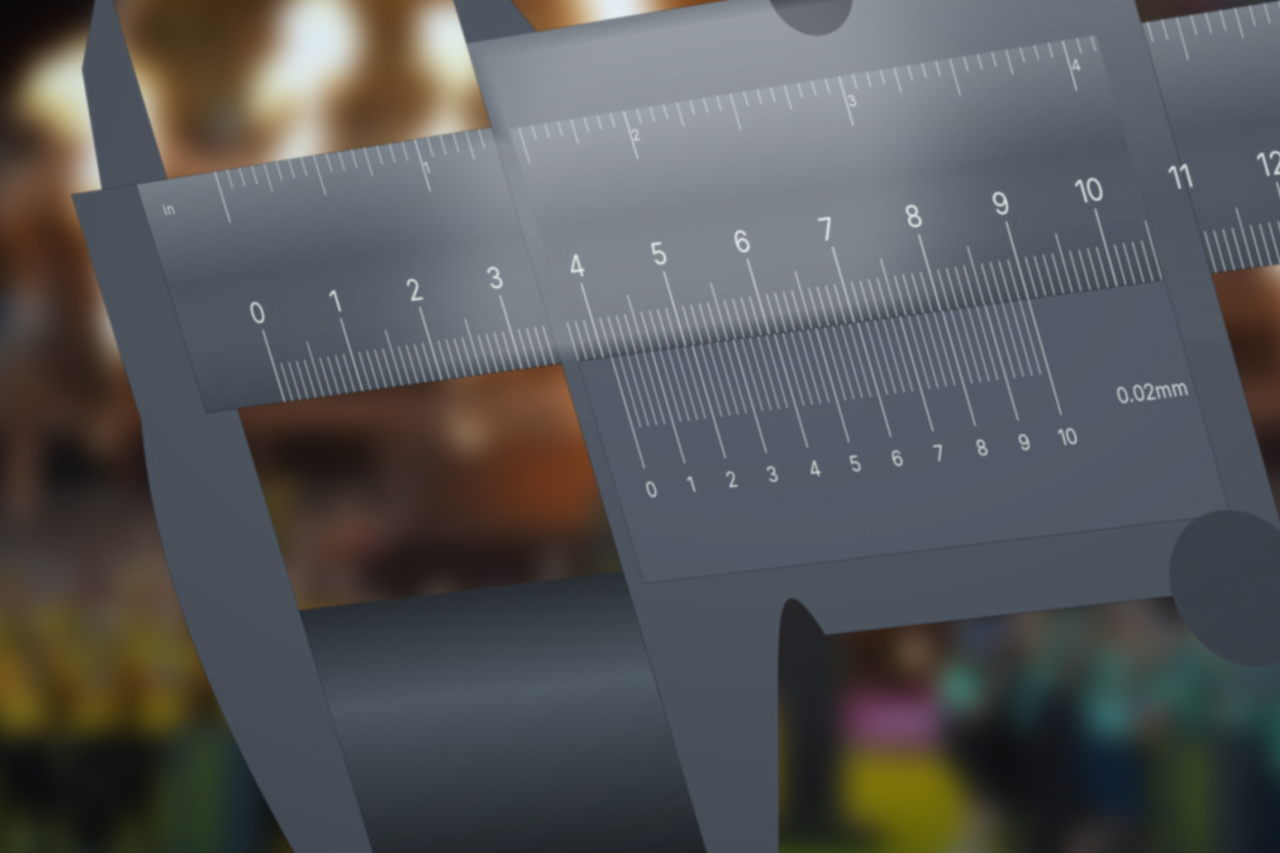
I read 41.0 mm
